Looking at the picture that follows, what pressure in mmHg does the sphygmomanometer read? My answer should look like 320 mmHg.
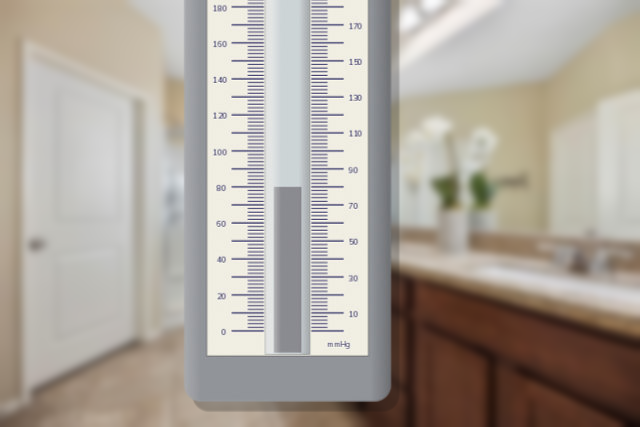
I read 80 mmHg
